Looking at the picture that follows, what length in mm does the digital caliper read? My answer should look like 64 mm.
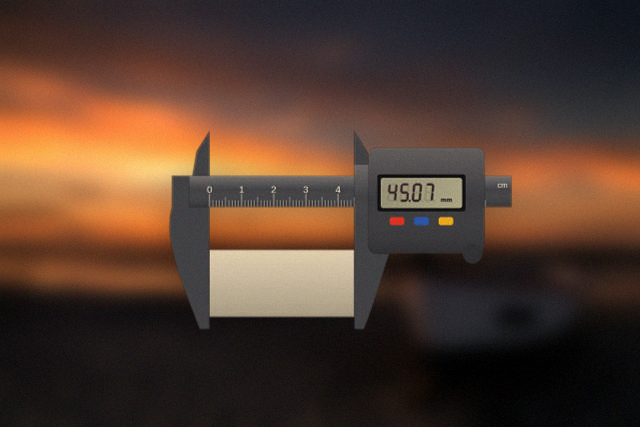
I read 45.07 mm
